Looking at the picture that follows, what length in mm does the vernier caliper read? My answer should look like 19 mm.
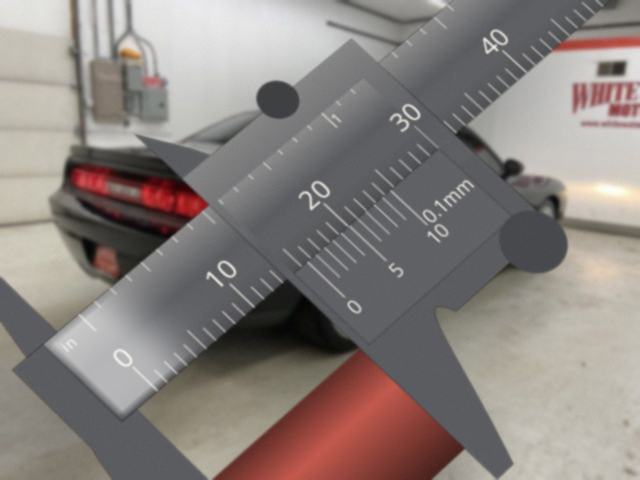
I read 15.6 mm
